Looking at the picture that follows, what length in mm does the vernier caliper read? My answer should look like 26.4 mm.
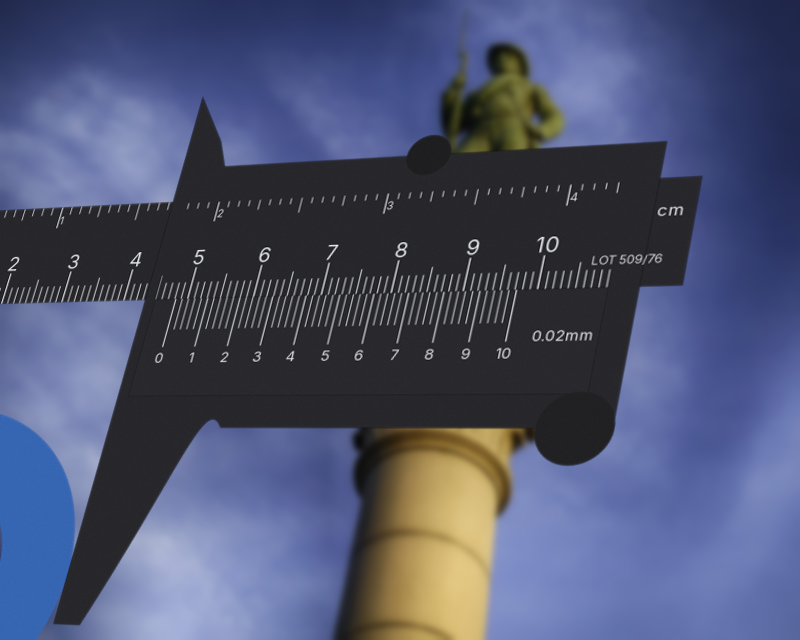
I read 48.2 mm
